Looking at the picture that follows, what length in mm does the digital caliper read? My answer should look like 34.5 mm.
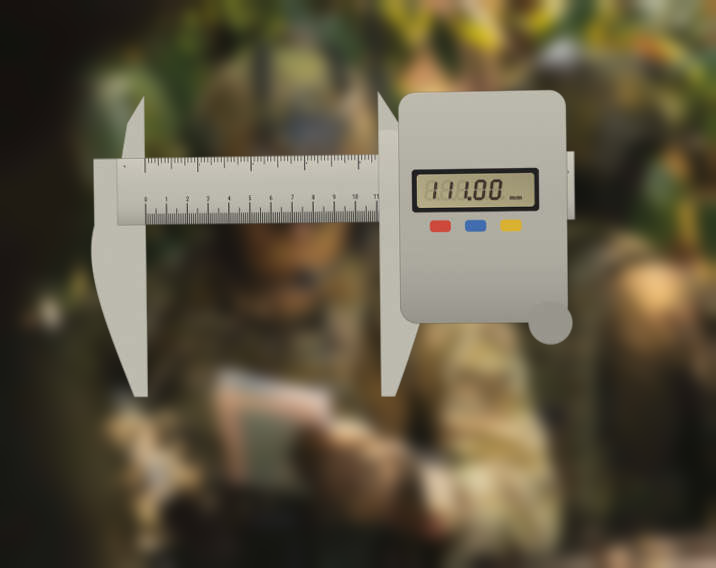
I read 111.00 mm
